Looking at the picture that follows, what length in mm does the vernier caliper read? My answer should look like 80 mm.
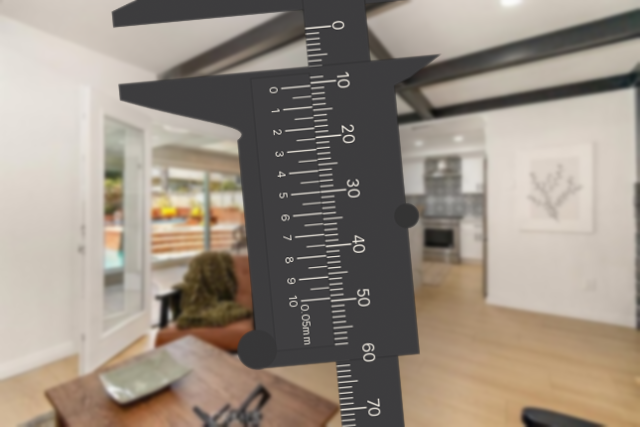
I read 10.5 mm
